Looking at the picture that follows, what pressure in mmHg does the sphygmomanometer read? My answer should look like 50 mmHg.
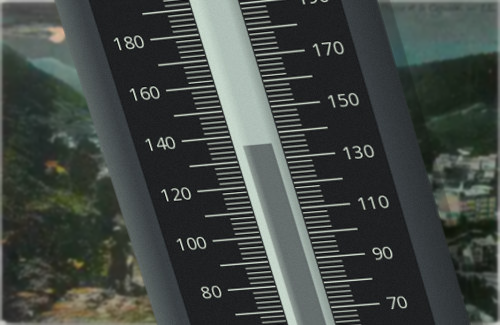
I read 136 mmHg
